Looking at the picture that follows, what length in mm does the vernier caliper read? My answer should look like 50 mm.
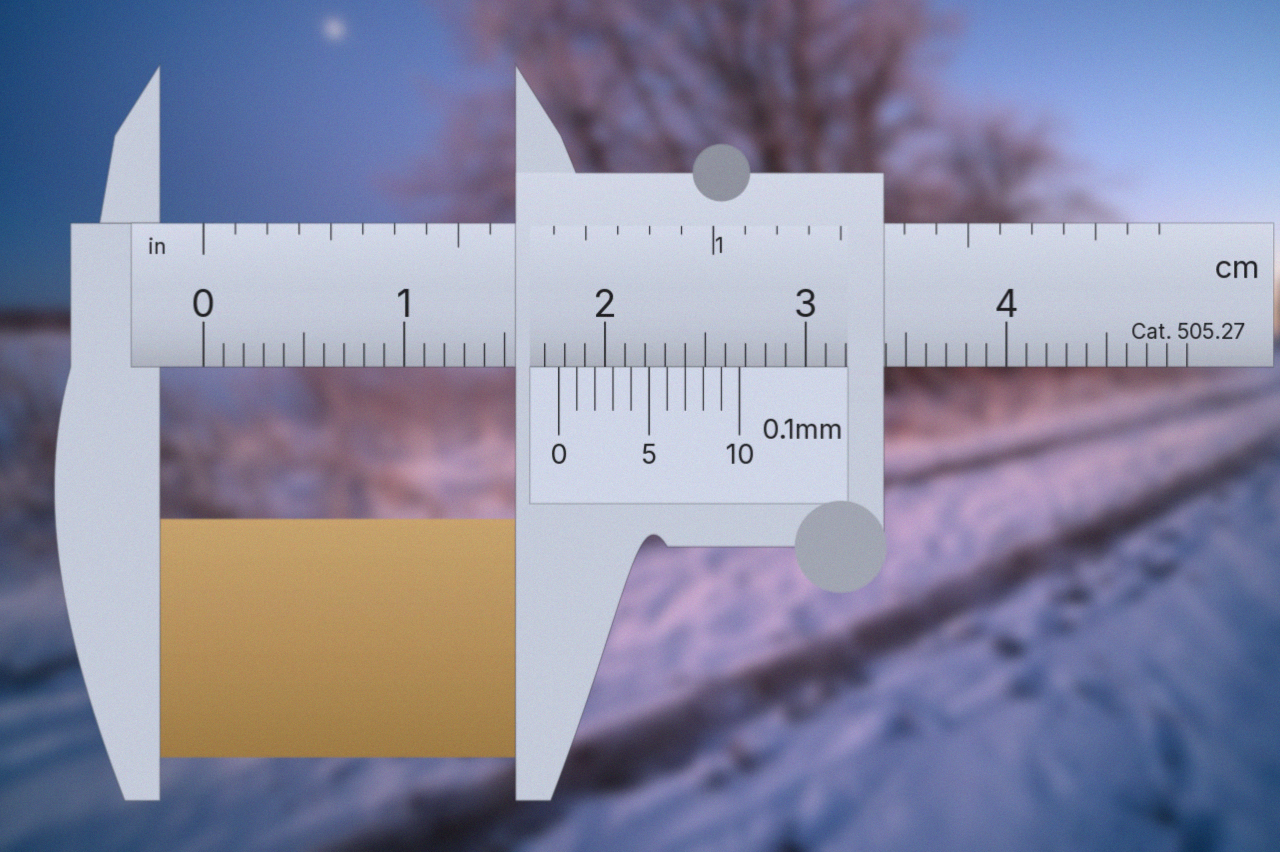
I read 17.7 mm
